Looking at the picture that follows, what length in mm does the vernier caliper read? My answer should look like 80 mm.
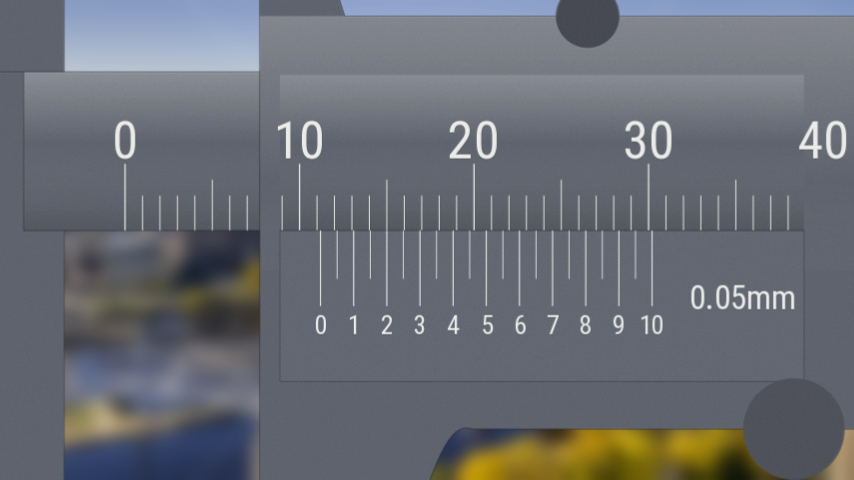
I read 11.2 mm
